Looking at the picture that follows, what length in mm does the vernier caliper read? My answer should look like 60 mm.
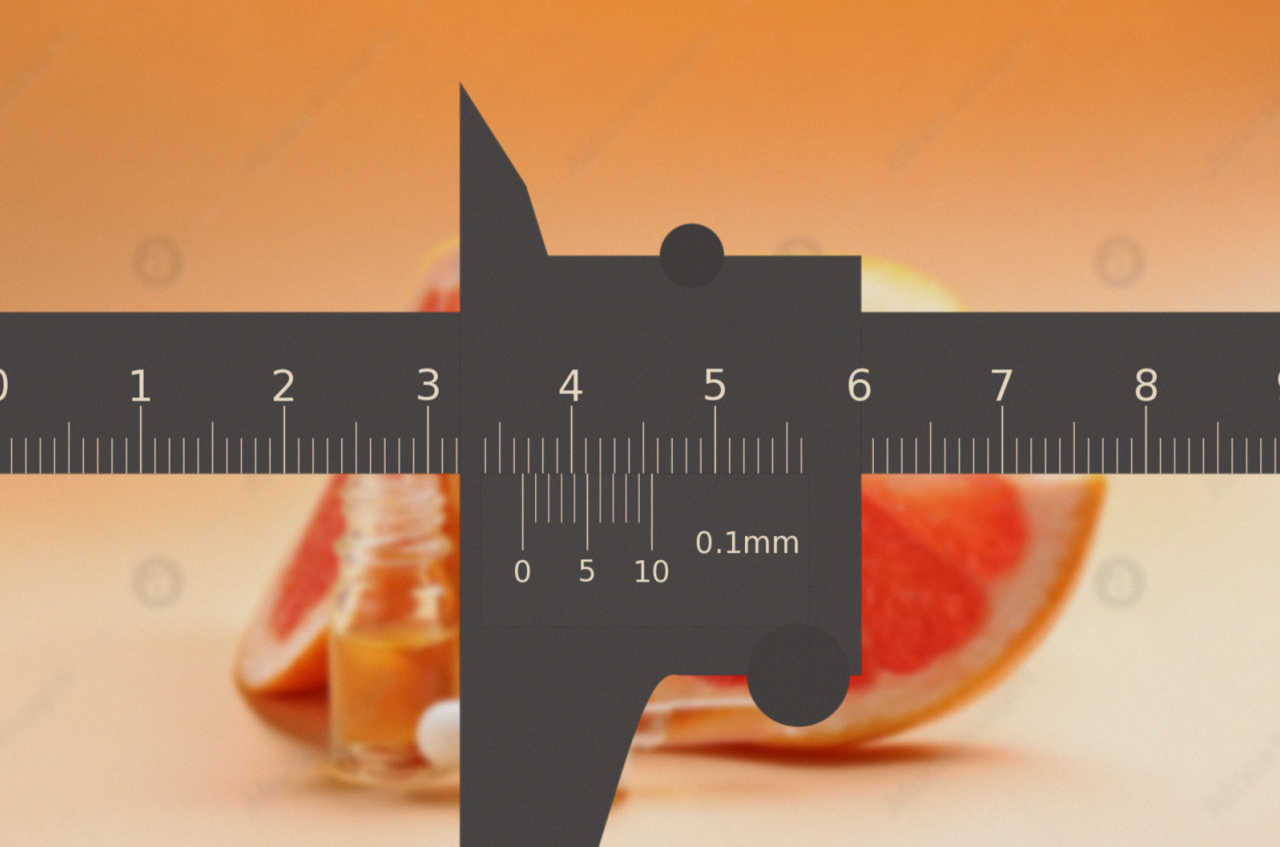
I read 36.6 mm
